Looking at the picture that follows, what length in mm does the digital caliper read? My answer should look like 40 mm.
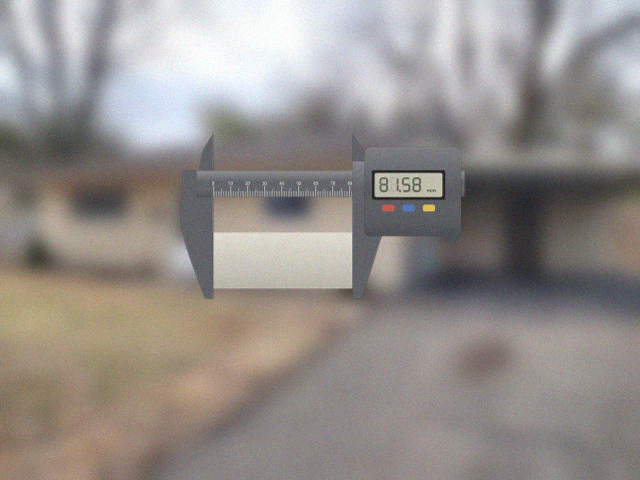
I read 81.58 mm
